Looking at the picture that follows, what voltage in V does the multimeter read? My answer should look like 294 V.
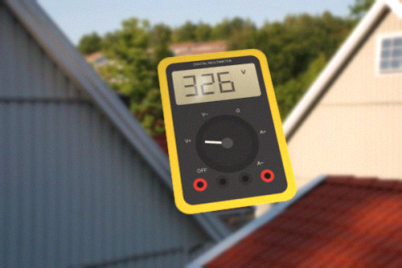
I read 326 V
